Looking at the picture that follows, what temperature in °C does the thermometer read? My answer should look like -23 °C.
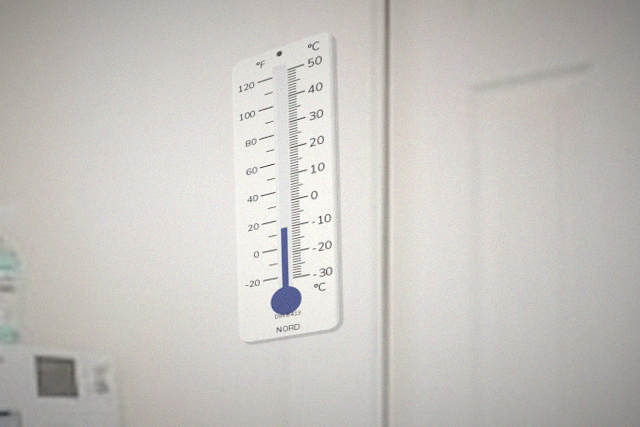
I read -10 °C
